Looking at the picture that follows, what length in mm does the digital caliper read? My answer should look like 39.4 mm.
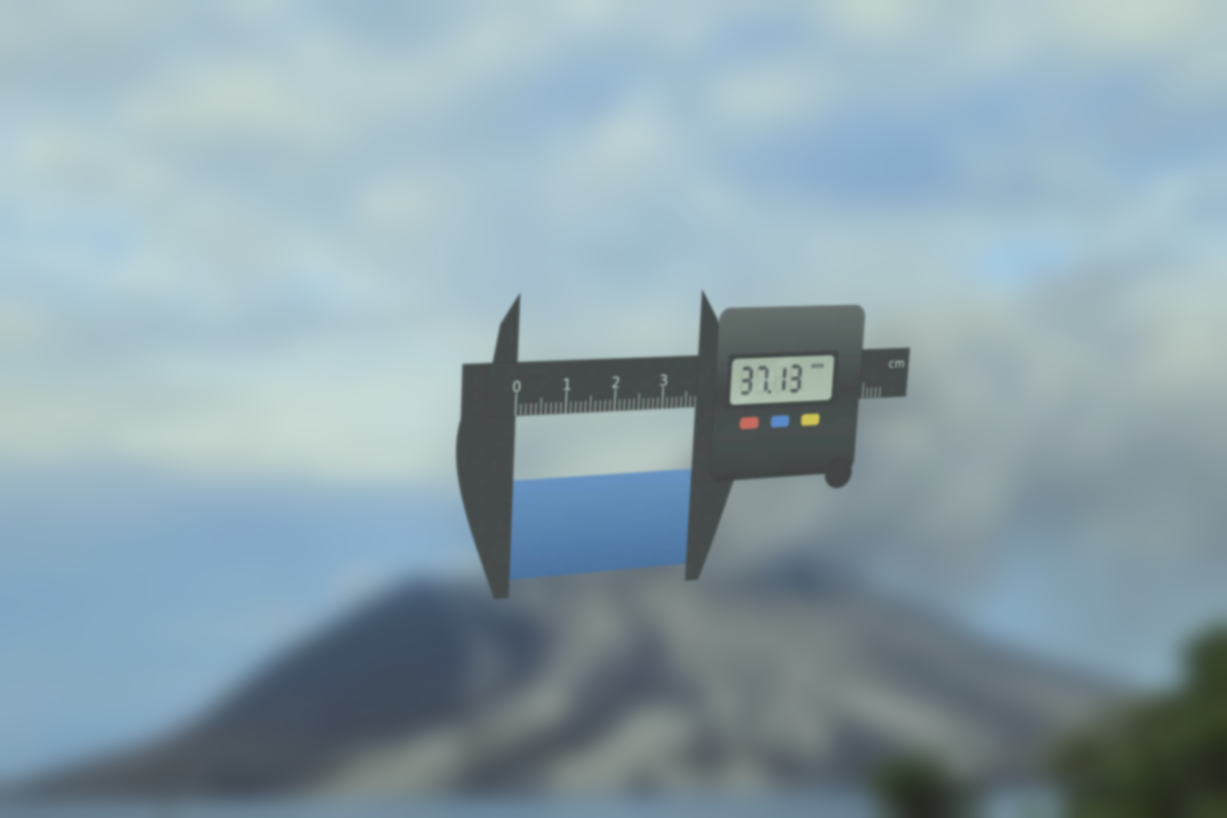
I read 37.13 mm
